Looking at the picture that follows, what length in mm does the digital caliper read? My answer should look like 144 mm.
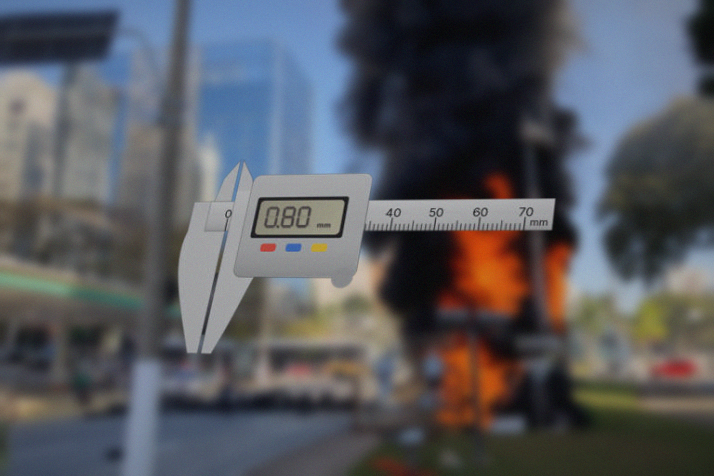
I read 0.80 mm
